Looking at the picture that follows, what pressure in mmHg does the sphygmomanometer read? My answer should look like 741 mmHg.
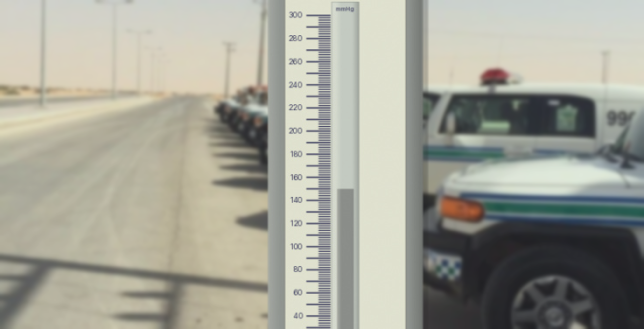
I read 150 mmHg
